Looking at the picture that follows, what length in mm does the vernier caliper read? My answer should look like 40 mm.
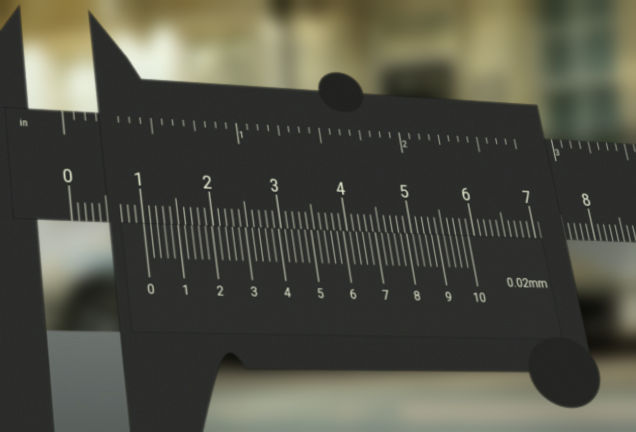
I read 10.0 mm
